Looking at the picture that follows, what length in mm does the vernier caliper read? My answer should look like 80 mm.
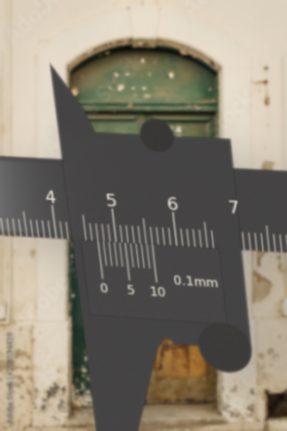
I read 47.0 mm
